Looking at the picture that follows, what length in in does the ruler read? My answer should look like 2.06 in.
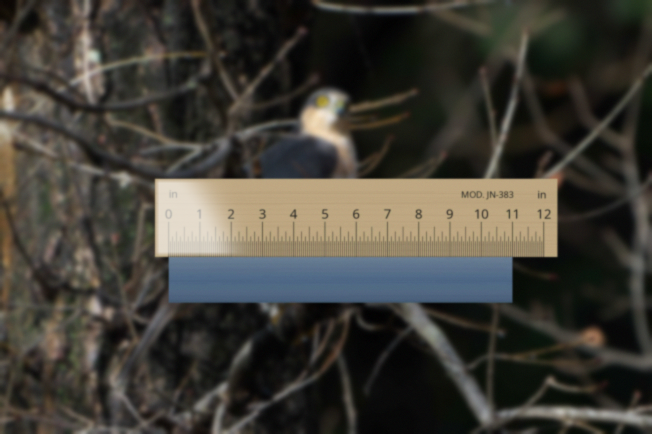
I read 11 in
